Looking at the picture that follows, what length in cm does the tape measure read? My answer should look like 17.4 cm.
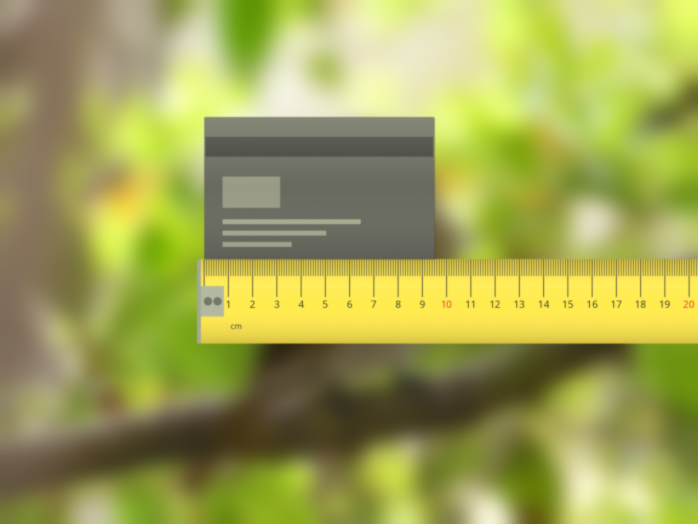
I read 9.5 cm
